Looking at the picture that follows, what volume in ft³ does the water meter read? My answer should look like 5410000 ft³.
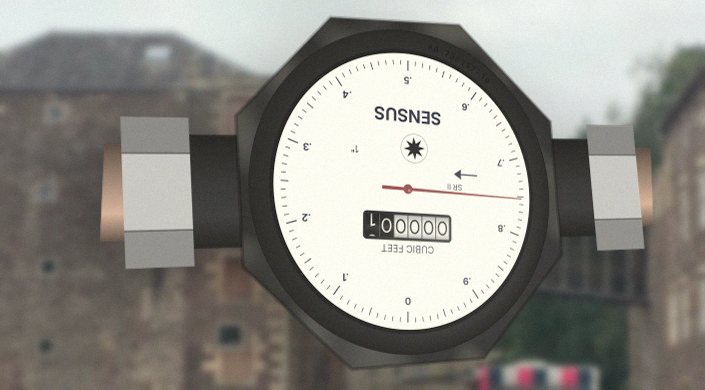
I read 0.75 ft³
